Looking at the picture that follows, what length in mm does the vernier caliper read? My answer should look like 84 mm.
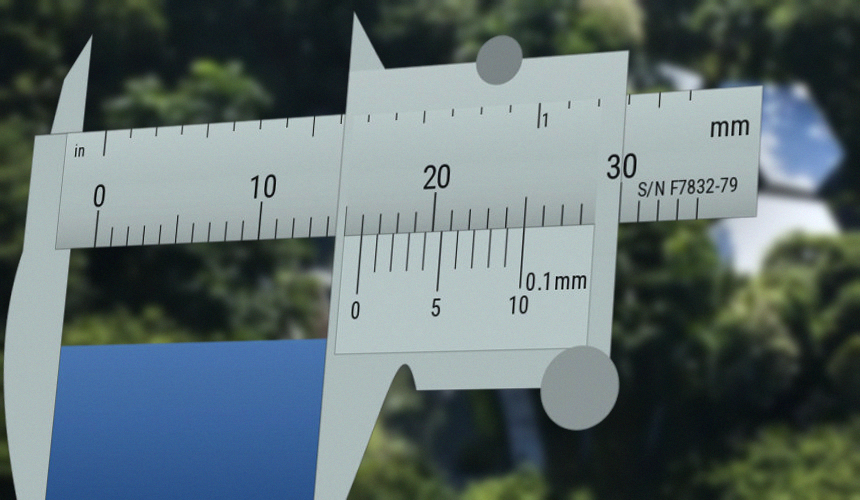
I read 16.0 mm
